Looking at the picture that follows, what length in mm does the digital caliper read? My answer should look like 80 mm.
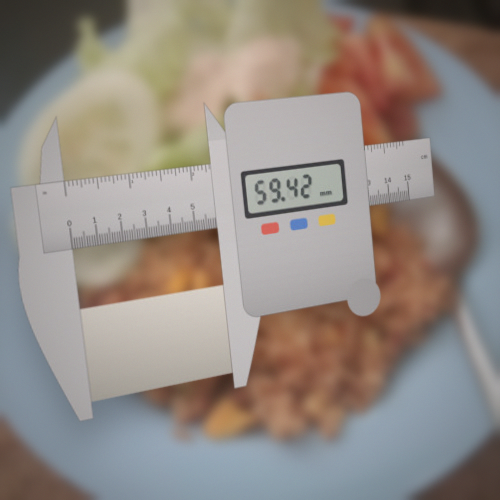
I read 59.42 mm
